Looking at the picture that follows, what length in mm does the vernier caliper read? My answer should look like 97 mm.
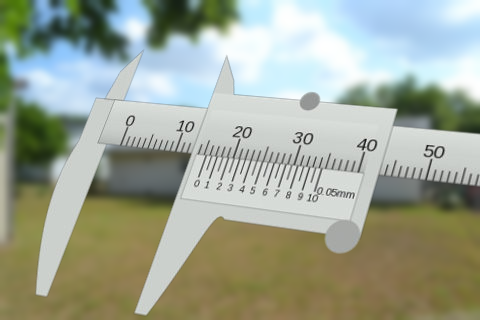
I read 15.4 mm
